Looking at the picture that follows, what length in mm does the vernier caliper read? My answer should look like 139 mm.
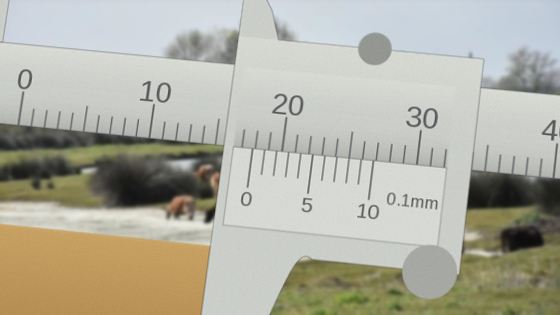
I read 17.8 mm
